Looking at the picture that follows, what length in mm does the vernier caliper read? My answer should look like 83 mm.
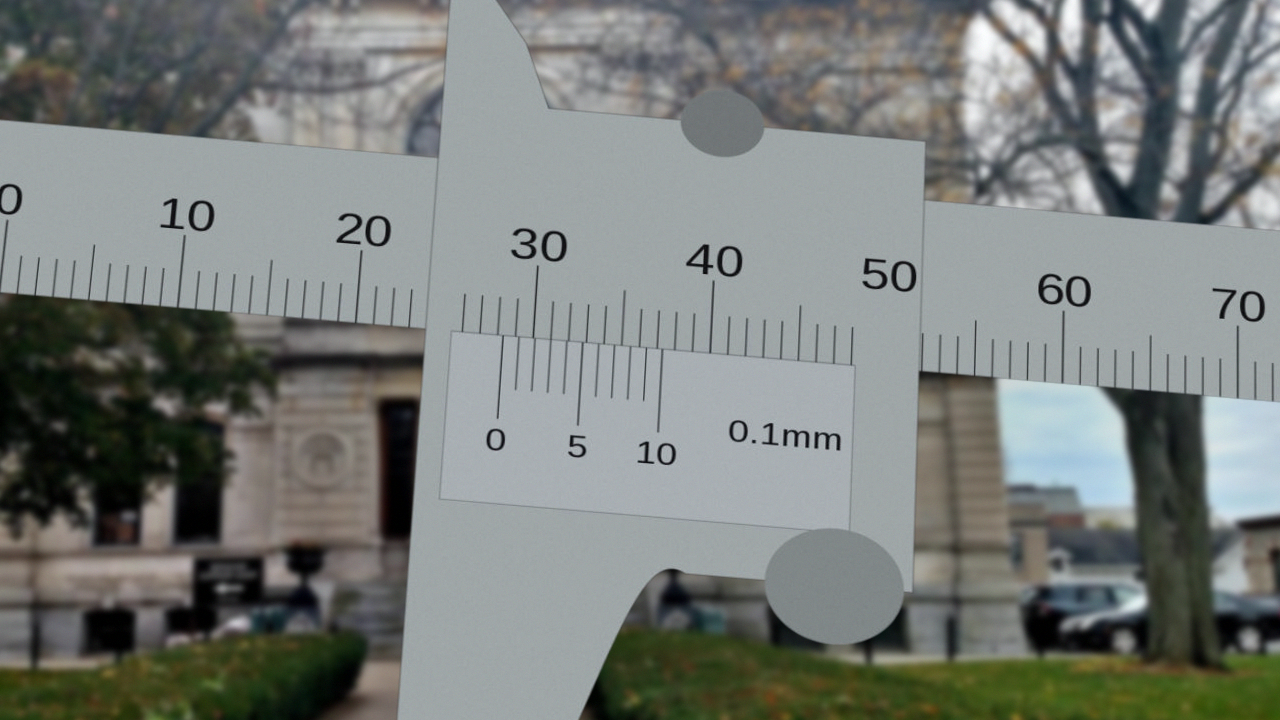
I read 28.3 mm
